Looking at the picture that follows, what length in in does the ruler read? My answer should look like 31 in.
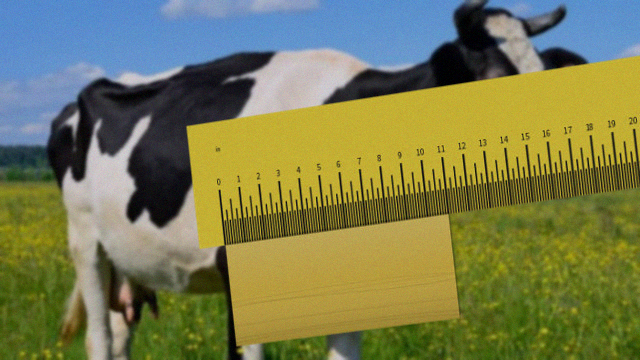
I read 11 in
